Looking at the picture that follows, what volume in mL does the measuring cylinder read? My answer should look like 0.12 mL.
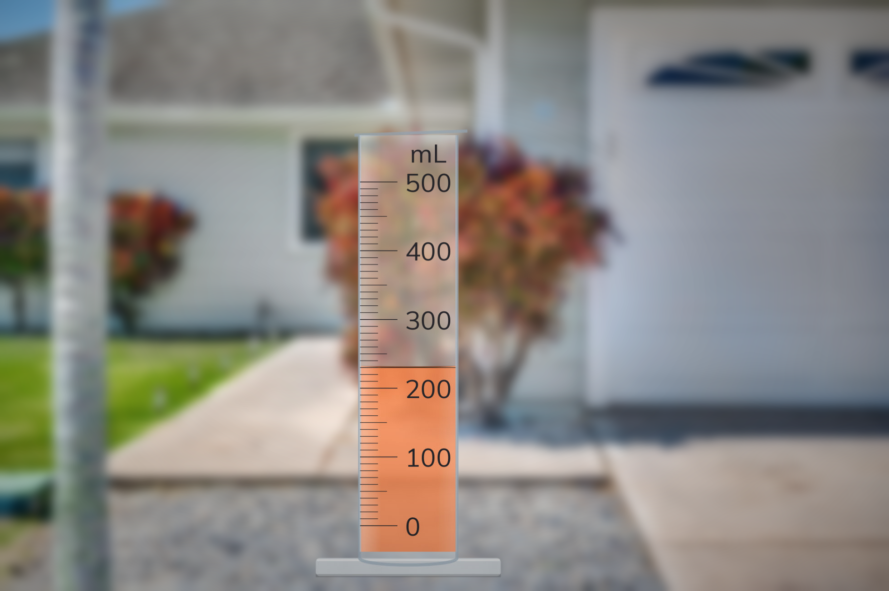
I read 230 mL
